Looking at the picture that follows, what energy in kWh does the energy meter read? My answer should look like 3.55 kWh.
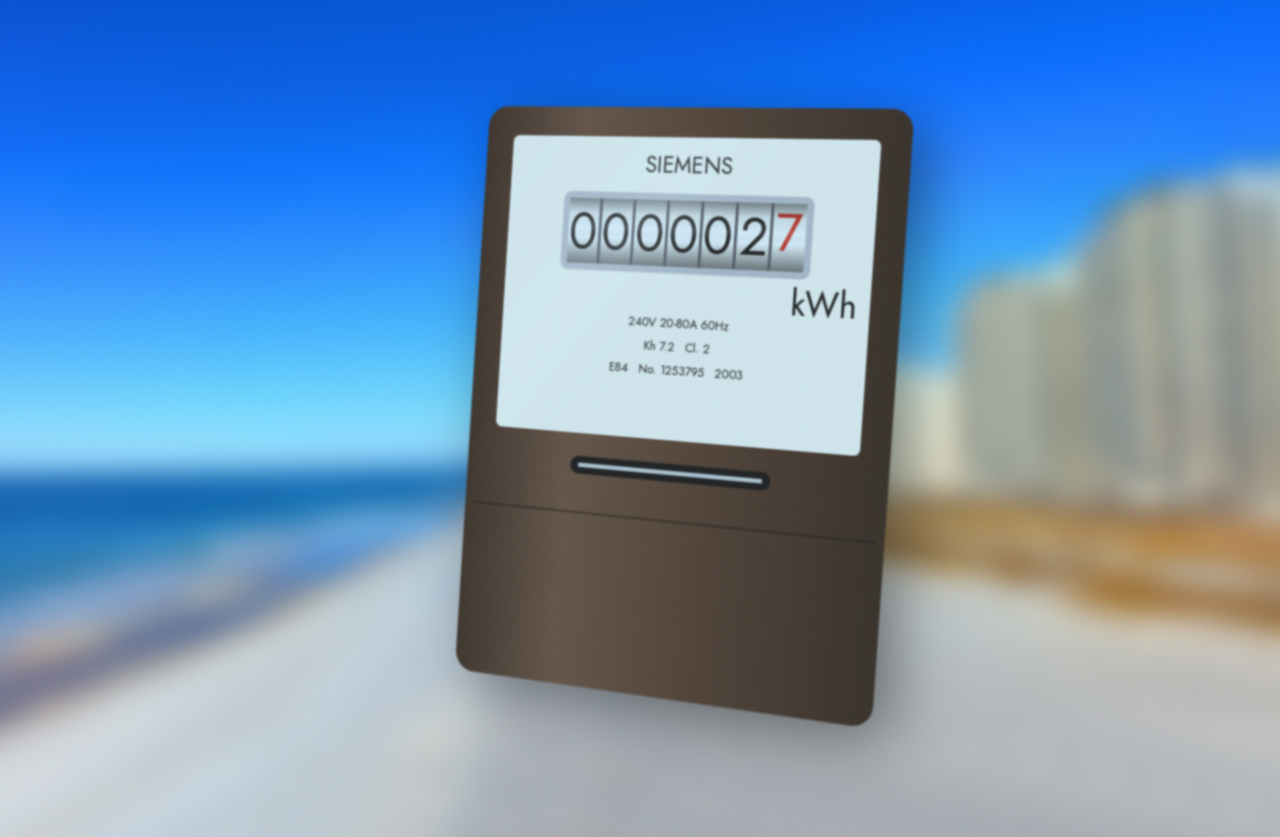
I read 2.7 kWh
